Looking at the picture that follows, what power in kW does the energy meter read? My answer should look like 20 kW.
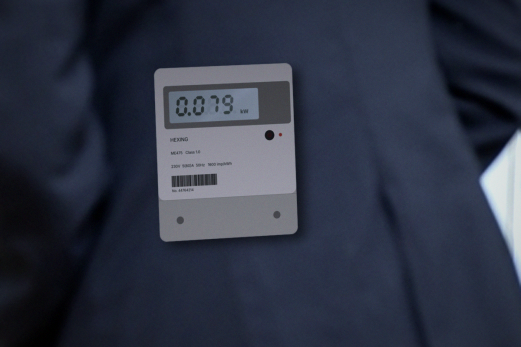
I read 0.079 kW
